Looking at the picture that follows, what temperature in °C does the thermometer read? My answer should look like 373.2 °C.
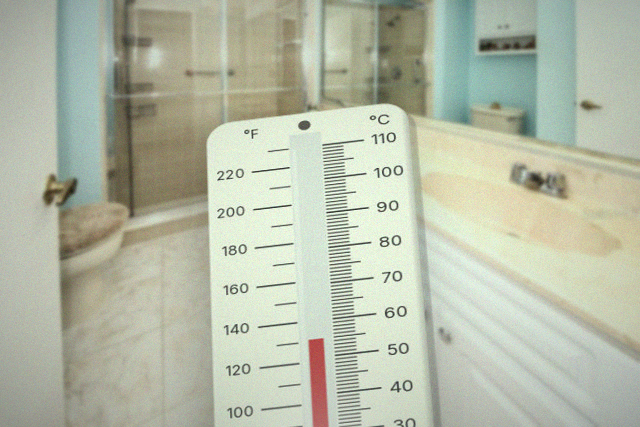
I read 55 °C
